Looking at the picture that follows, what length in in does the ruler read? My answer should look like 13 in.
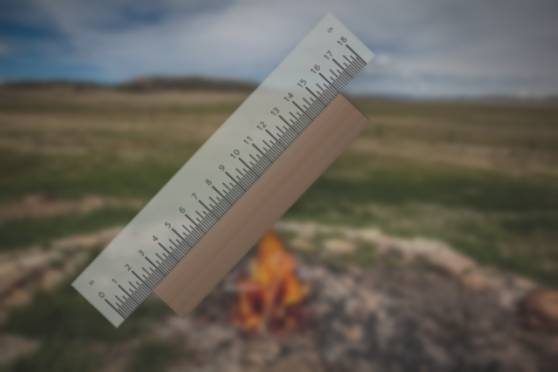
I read 14 in
